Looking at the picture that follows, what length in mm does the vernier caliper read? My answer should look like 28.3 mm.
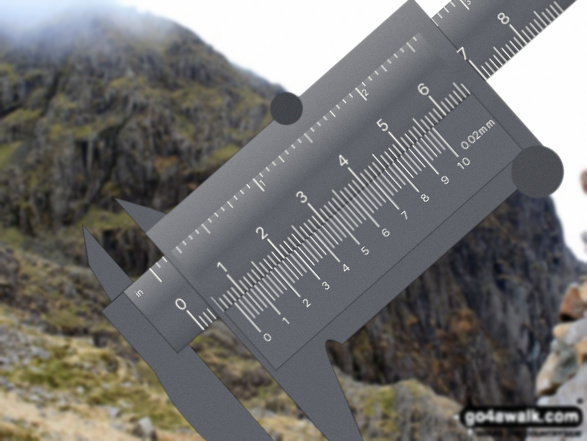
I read 7.6 mm
